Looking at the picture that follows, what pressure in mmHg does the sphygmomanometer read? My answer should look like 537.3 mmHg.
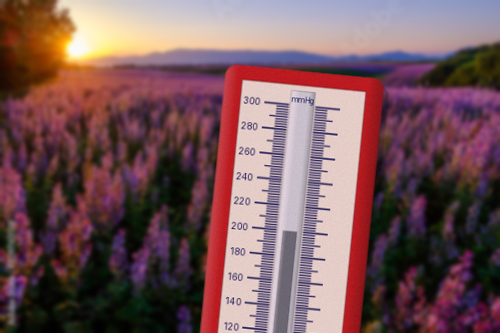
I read 200 mmHg
